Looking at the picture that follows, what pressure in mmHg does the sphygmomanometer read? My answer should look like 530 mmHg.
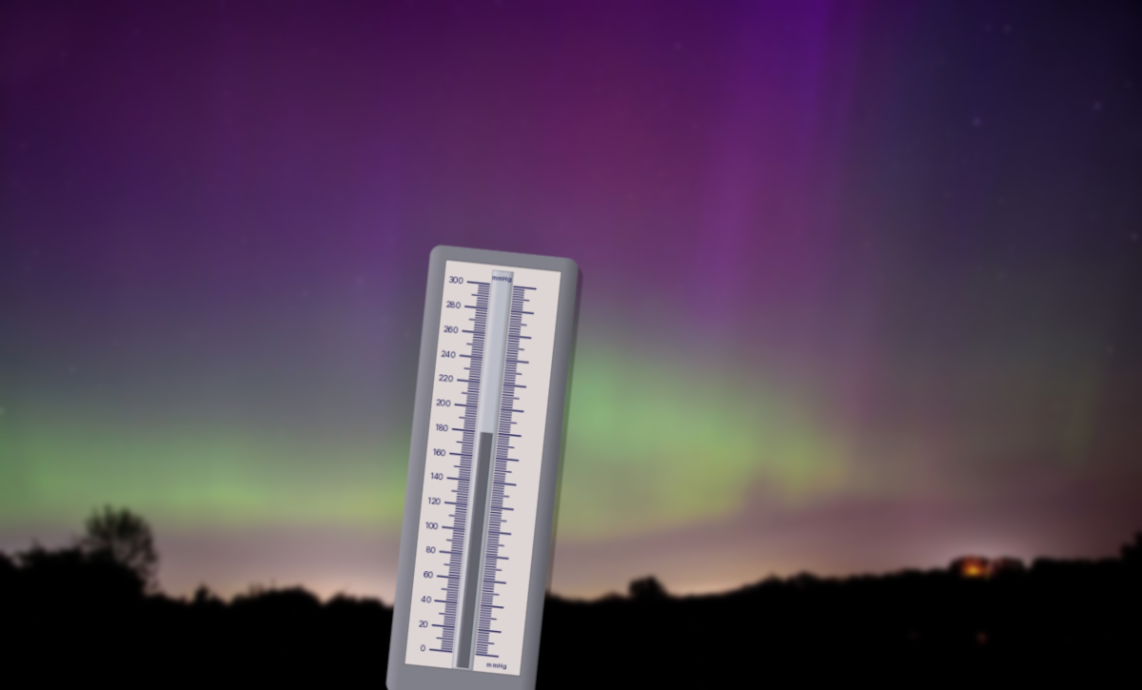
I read 180 mmHg
